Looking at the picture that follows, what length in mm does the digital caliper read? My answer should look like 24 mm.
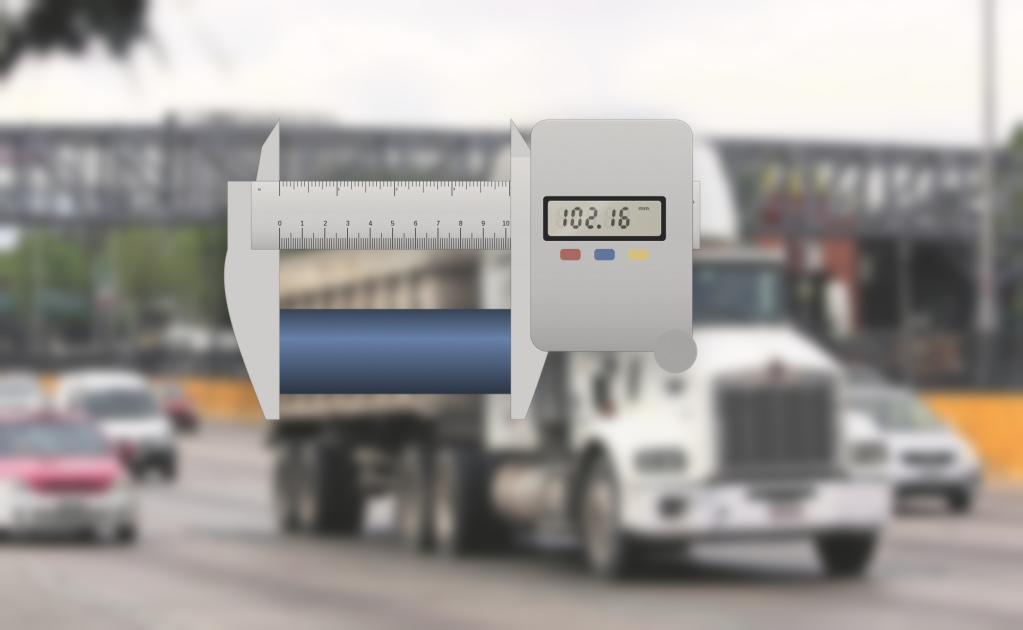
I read 102.16 mm
